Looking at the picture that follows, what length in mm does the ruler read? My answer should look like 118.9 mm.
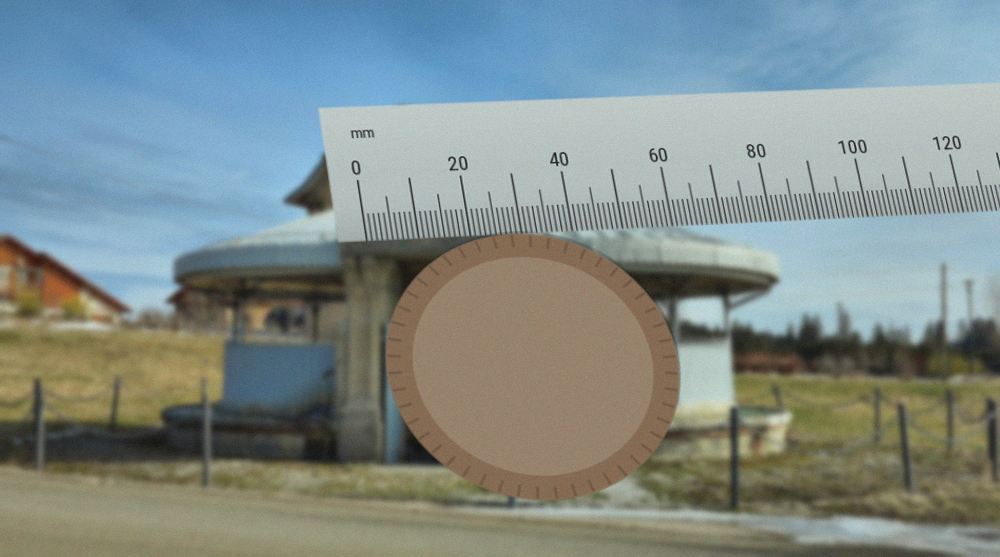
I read 56 mm
